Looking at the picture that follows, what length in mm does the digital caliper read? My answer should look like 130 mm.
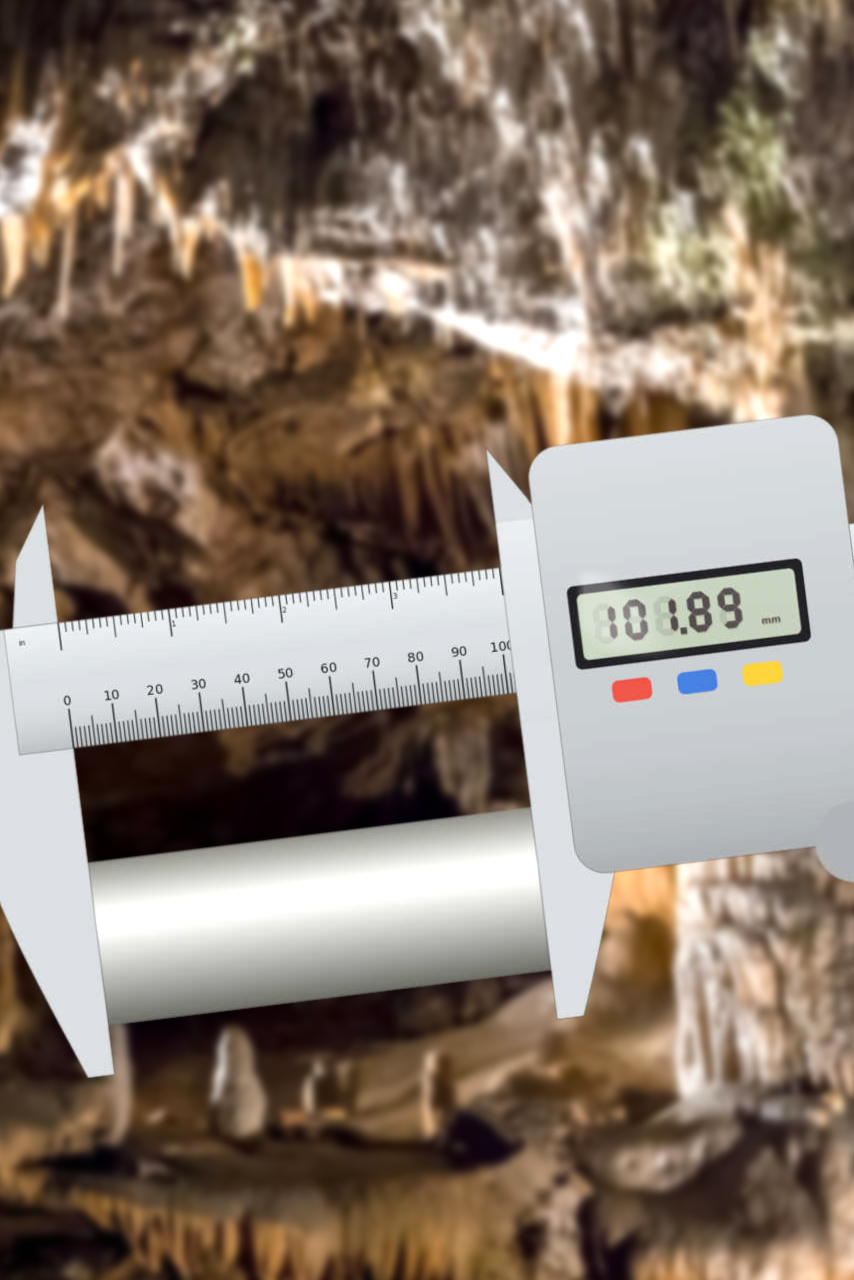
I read 101.89 mm
